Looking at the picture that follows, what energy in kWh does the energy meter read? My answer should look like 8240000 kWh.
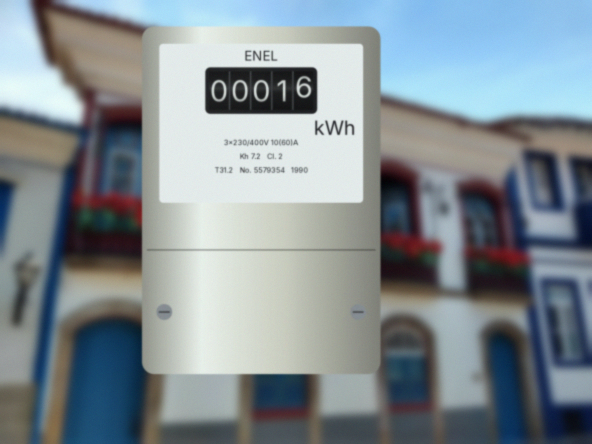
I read 16 kWh
